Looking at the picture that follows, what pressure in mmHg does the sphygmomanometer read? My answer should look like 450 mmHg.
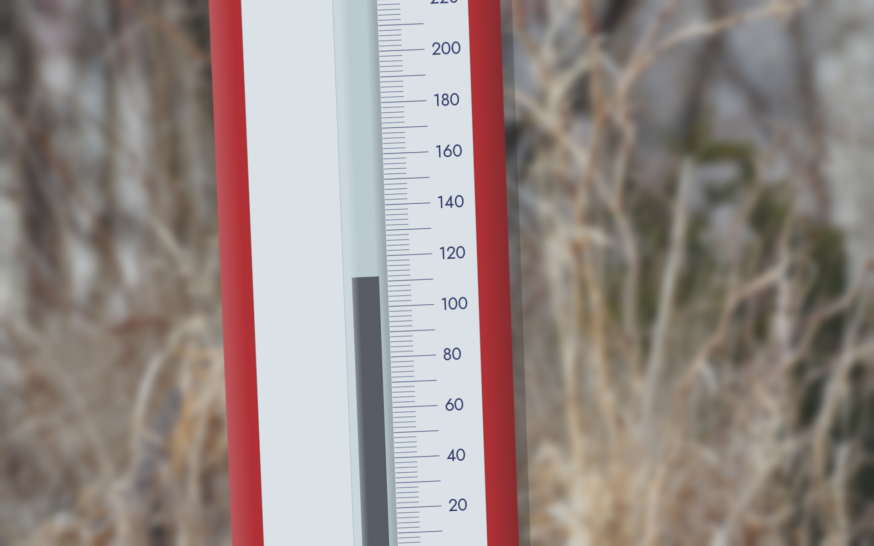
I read 112 mmHg
